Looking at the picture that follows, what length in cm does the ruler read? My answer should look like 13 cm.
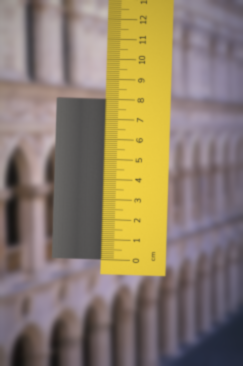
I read 8 cm
